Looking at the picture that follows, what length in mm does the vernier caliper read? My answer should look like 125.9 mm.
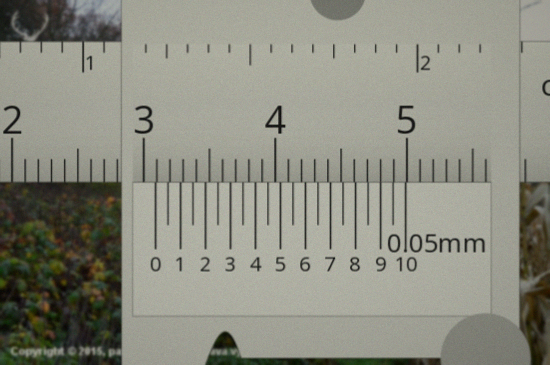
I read 30.9 mm
